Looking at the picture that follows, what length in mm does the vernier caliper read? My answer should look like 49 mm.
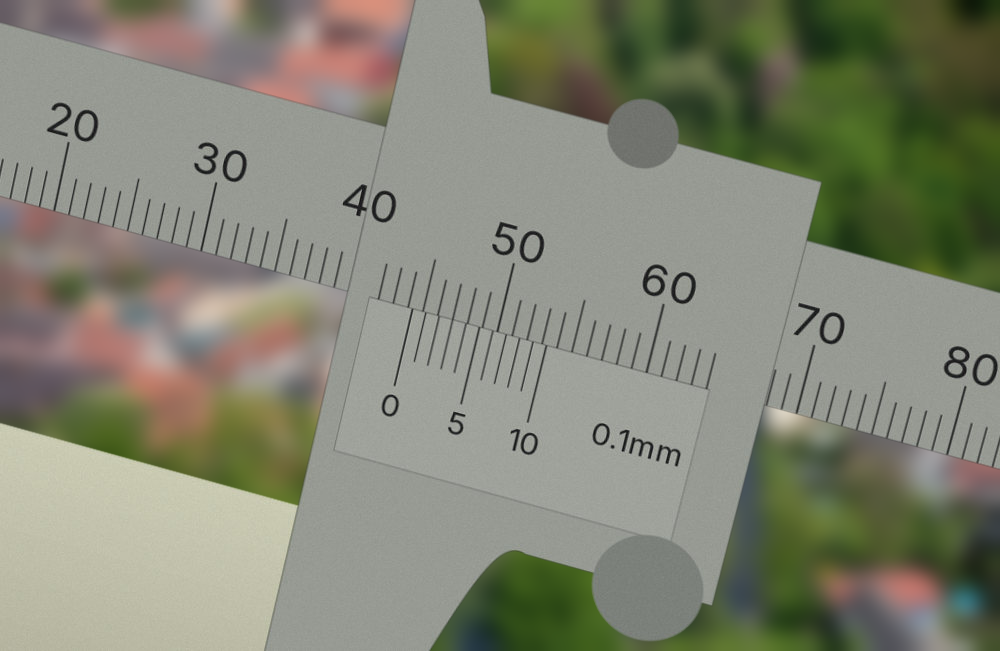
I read 44.3 mm
